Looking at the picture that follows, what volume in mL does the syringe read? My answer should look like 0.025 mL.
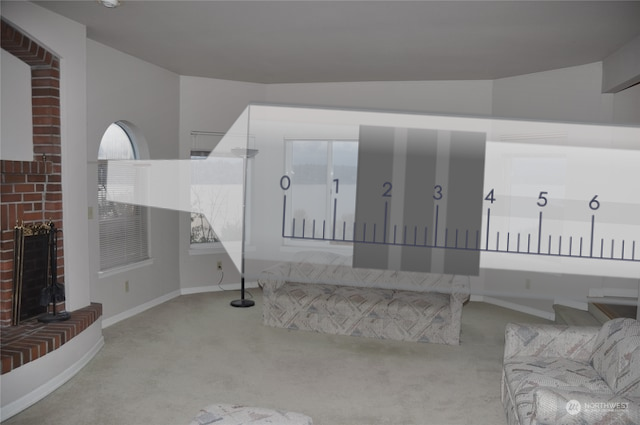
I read 1.4 mL
